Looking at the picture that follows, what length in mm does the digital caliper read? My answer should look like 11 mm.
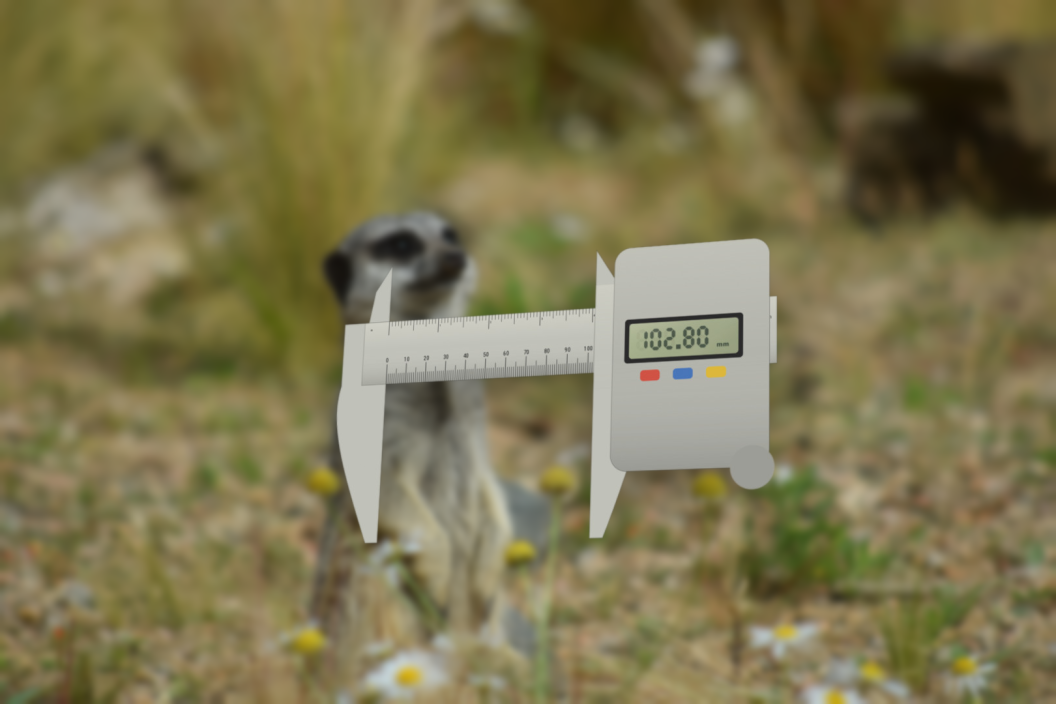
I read 102.80 mm
